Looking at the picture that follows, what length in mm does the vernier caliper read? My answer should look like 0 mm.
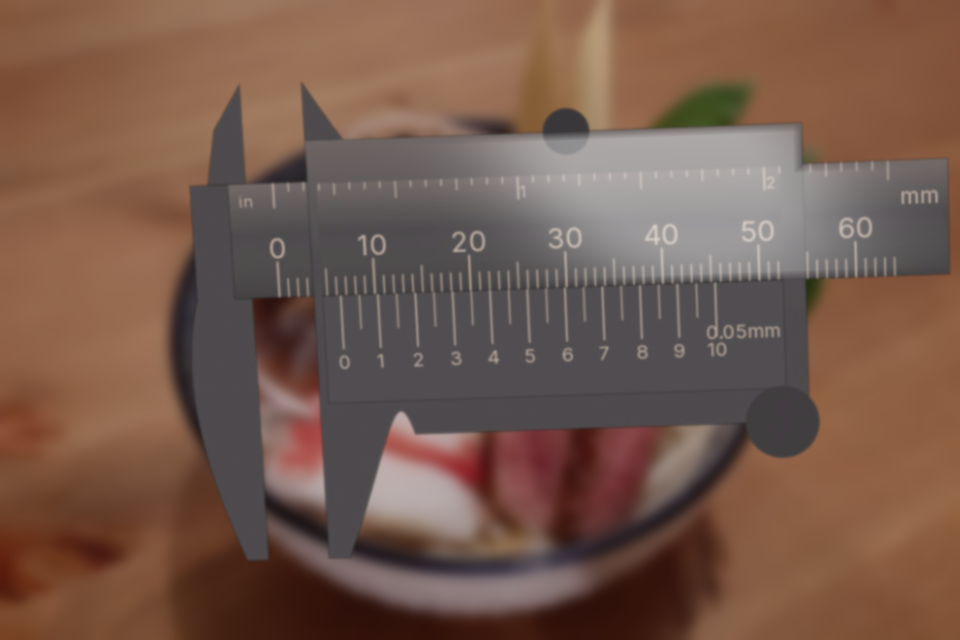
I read 6.4 mm
